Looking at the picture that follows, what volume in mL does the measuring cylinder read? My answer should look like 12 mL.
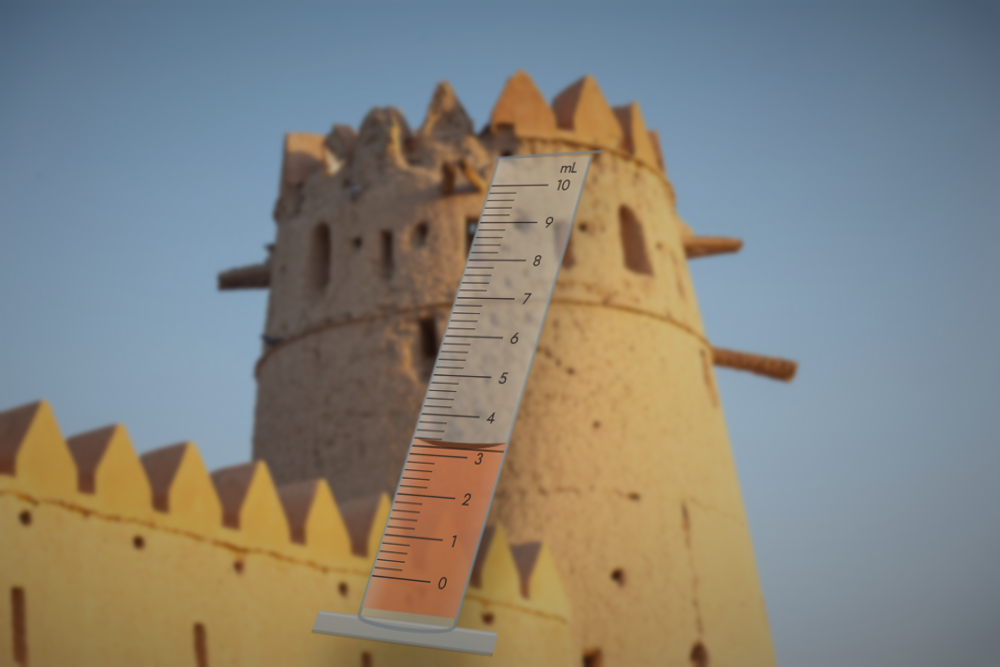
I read 3.2 mL
